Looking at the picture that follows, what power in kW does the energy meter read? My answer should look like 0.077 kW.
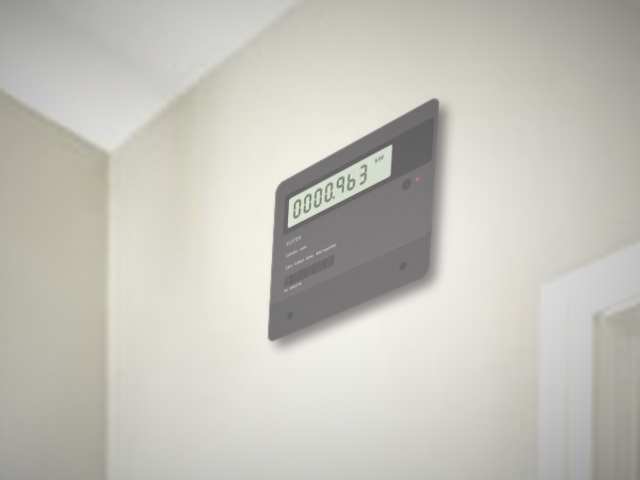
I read 0.963 kW
